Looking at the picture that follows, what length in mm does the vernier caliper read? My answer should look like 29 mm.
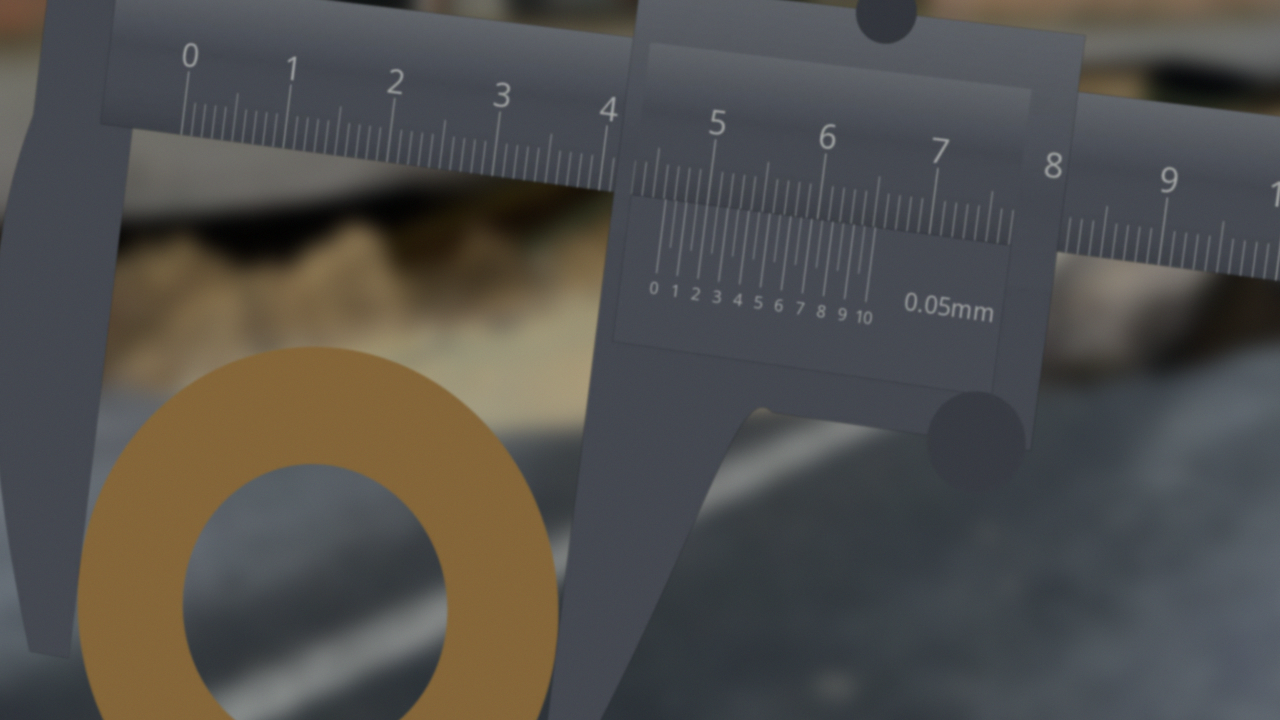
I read 46.2 mm
